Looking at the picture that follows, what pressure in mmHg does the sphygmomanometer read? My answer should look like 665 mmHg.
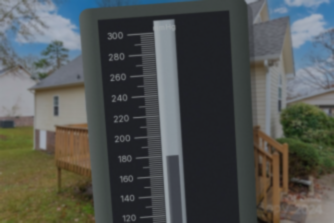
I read 180 mmHg
